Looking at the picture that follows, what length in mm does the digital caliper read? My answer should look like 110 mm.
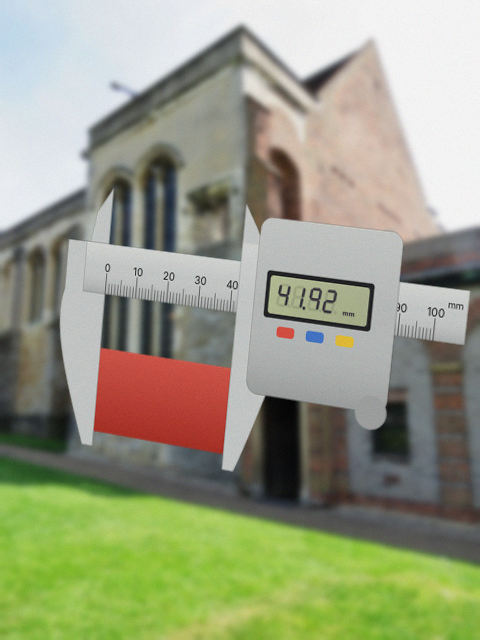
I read 41.92 mm
